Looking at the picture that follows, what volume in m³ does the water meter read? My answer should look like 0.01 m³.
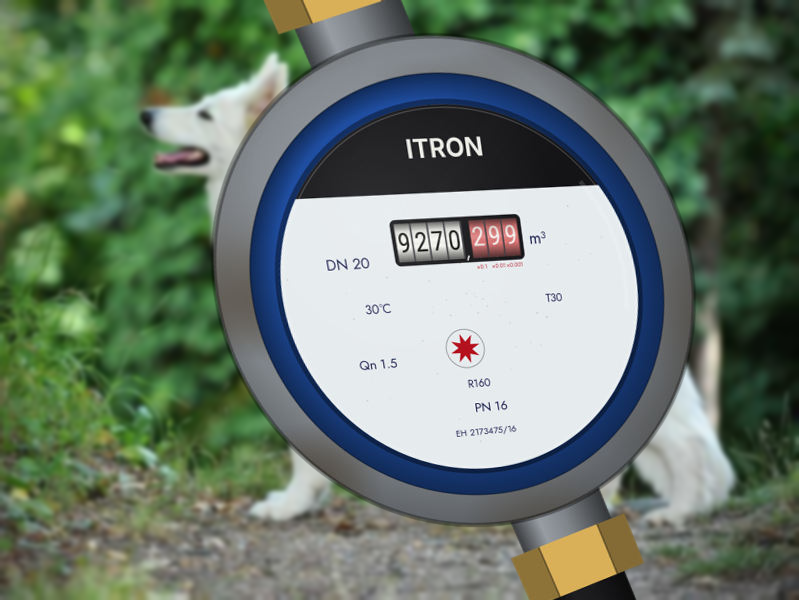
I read 9270.299 m³
